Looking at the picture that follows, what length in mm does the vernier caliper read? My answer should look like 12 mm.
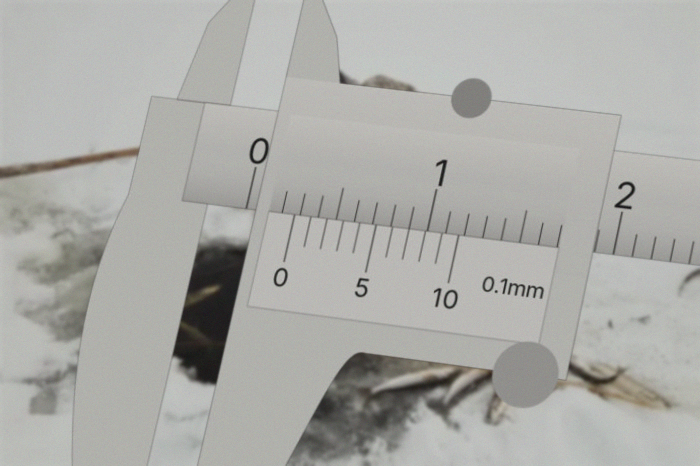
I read 2.7 mm
